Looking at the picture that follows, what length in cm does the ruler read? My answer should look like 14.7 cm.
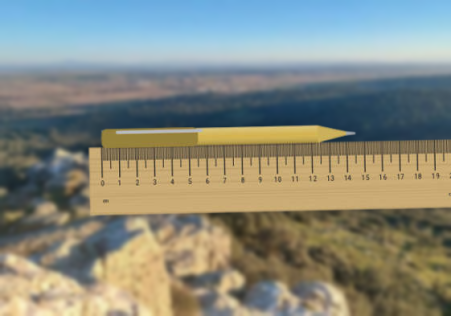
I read 14.5 cm
